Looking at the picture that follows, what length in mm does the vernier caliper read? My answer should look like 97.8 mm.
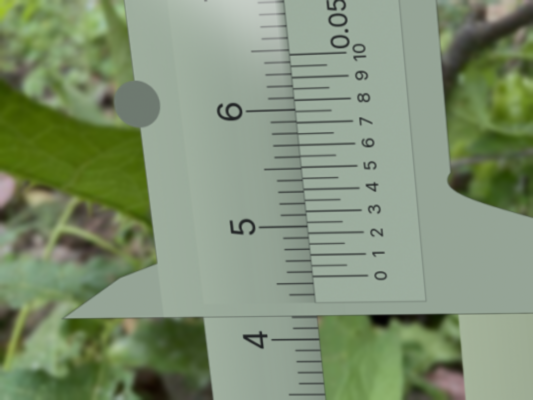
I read 45.6 mm
